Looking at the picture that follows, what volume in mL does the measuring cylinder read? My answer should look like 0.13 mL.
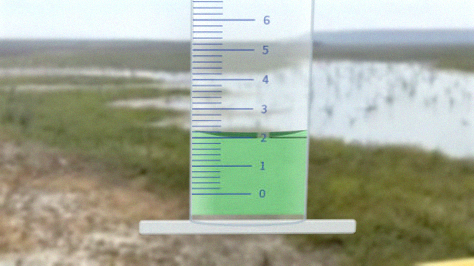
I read 2 mL
